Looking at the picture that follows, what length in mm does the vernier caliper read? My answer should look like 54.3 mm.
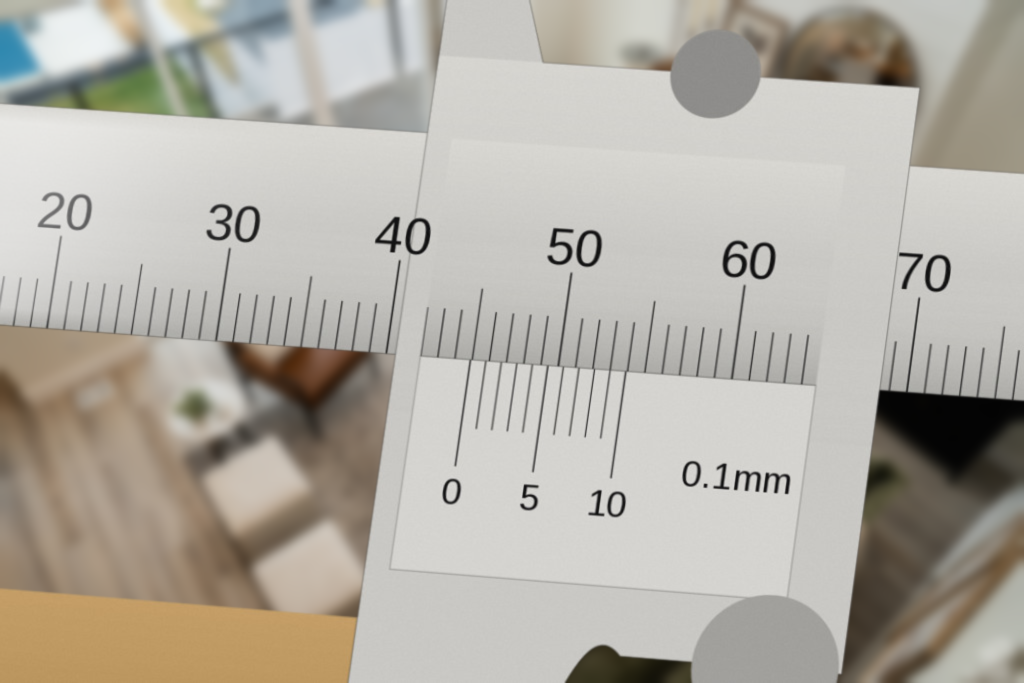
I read 44.9 mm
